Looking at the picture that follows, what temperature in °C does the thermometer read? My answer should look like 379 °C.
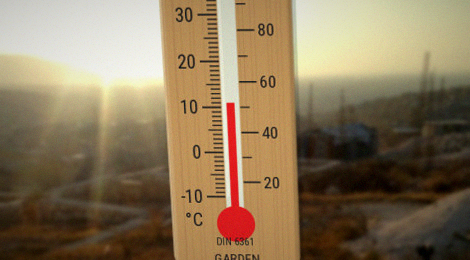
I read 11 °C
